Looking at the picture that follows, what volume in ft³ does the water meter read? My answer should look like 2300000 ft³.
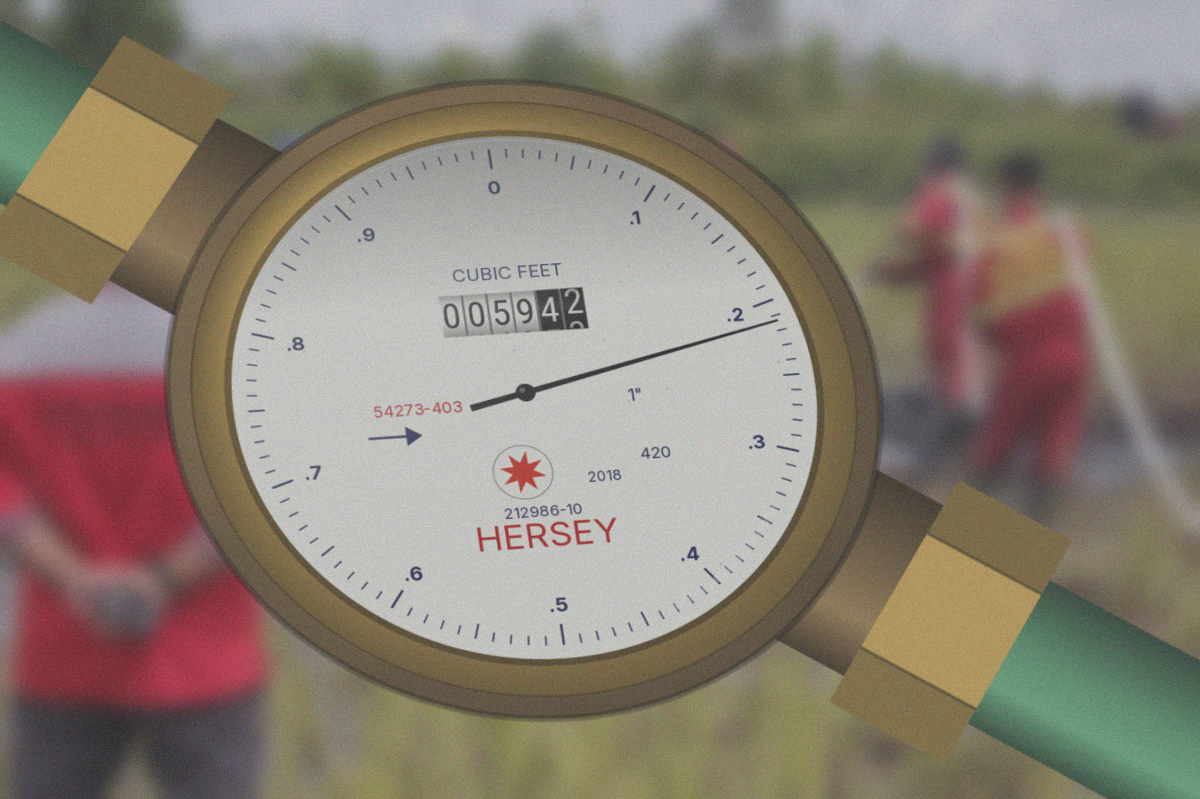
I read 5942.21 ft³
